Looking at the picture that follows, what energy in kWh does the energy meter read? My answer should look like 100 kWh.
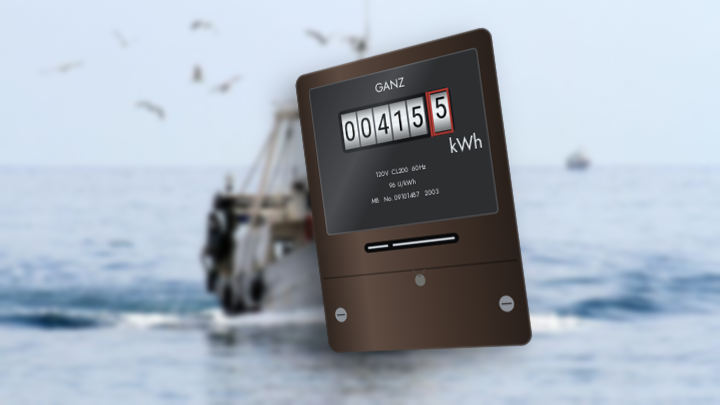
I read 415.5 kWh
